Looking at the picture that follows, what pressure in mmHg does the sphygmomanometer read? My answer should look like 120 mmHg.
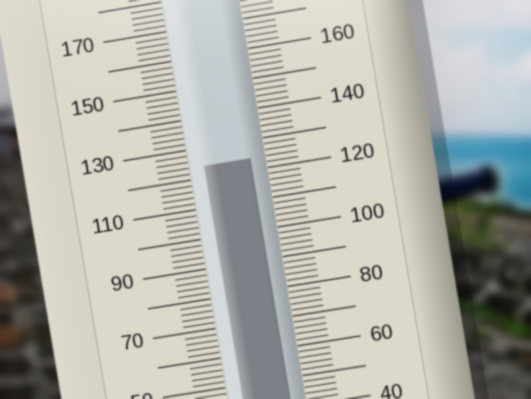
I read 124 mmHg
